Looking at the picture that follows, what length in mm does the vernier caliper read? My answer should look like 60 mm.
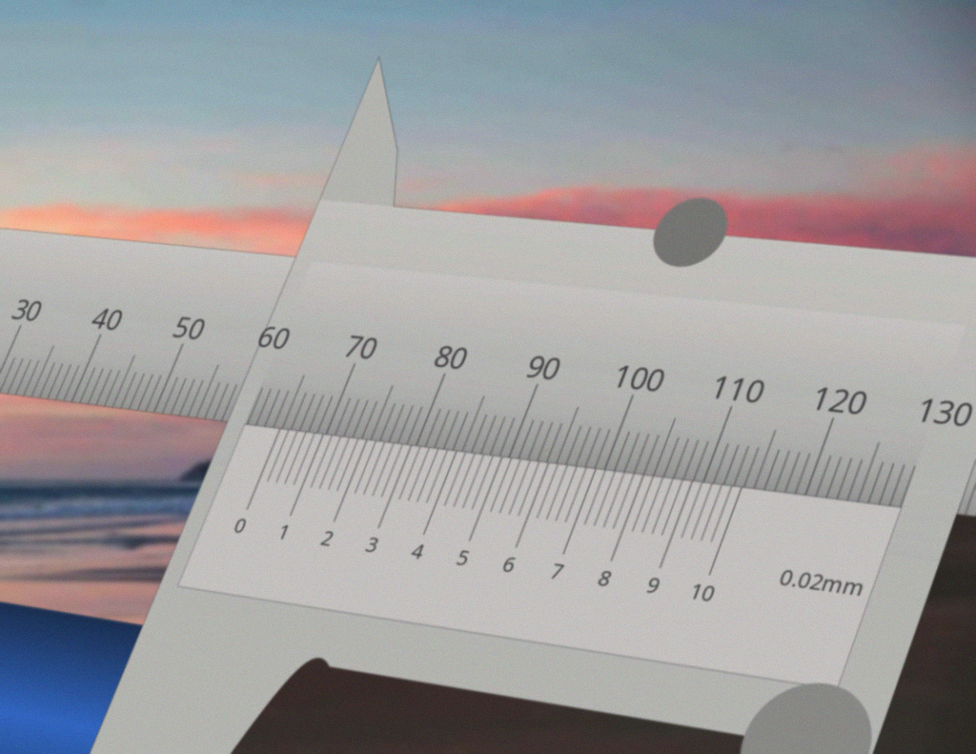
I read 64.8 mm
